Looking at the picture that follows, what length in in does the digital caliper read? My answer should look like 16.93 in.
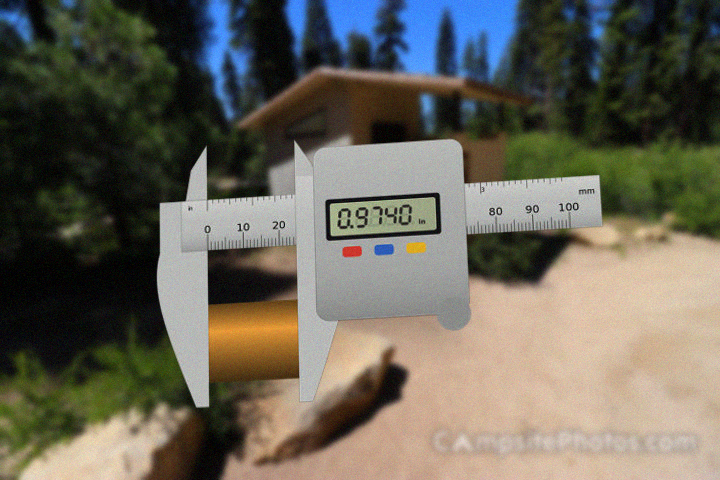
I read 0.9740 in
